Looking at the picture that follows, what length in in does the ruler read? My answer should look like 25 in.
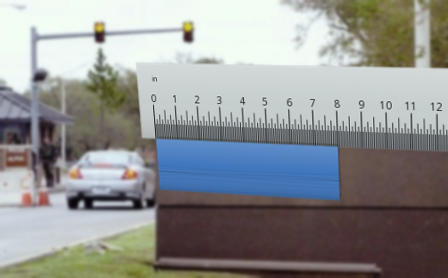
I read 8 in
